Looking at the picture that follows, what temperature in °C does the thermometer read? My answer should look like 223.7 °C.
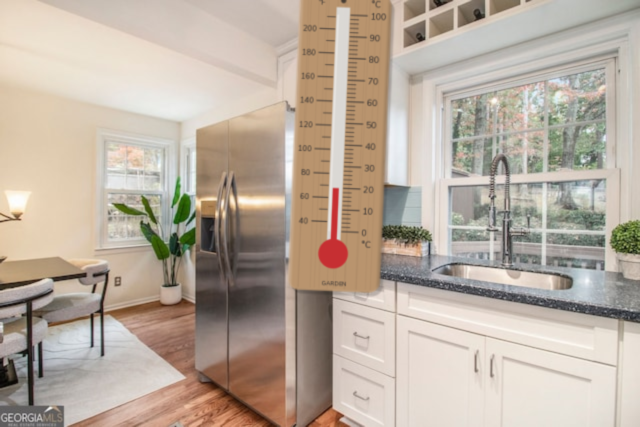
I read 20 °C
